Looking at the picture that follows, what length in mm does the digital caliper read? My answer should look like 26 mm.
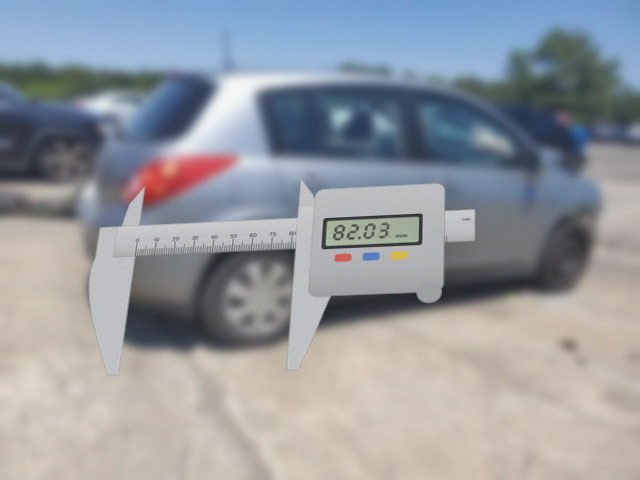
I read 82.03 mm
